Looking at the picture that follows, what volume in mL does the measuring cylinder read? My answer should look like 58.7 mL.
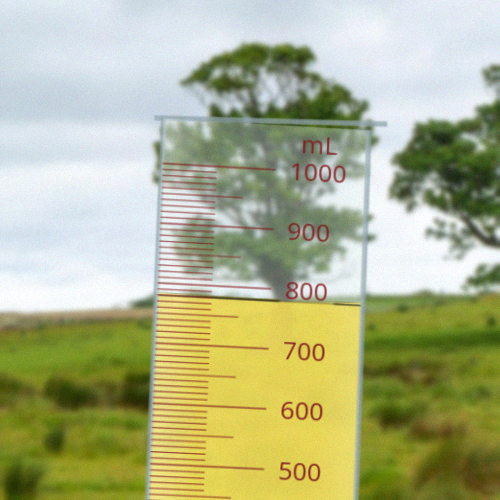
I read 780 mL
